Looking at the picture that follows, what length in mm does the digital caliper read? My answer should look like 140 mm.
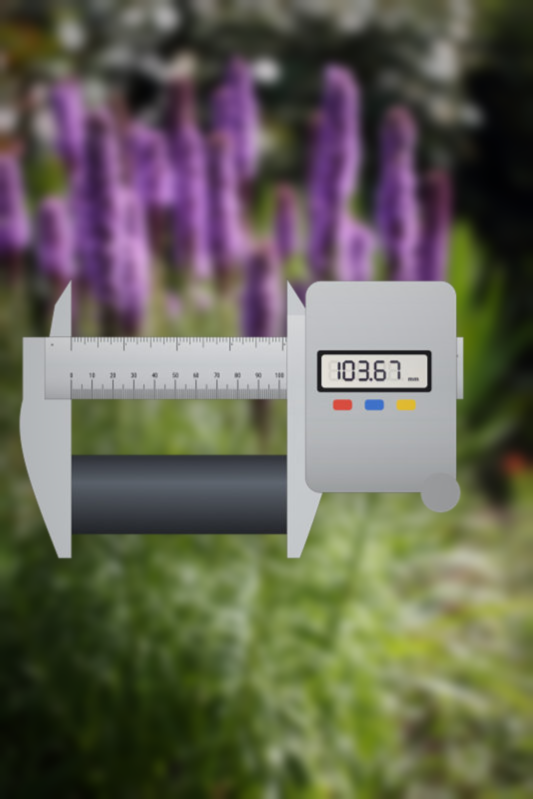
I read 103.67 mm
